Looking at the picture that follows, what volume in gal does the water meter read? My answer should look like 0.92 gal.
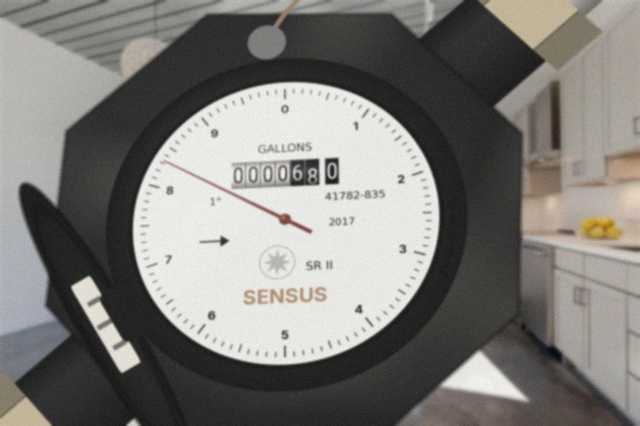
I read 678.3 gal
